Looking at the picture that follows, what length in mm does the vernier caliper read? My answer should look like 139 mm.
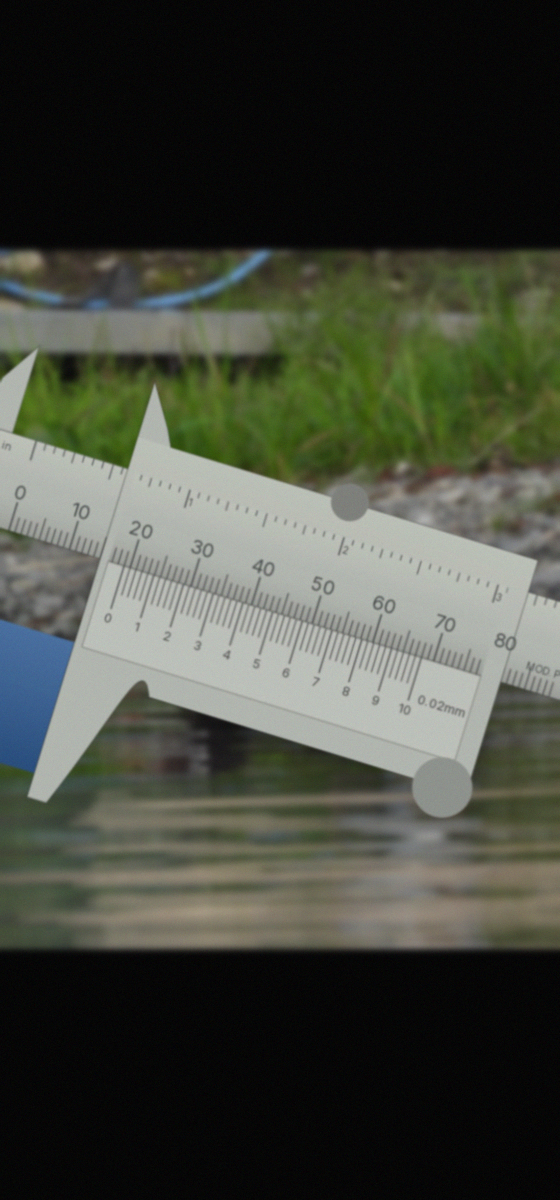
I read 19.0 mm
